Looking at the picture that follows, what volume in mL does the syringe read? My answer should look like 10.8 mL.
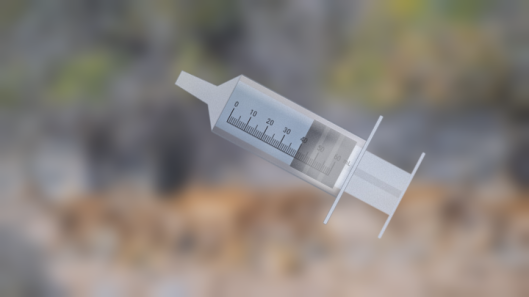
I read 40 mL
